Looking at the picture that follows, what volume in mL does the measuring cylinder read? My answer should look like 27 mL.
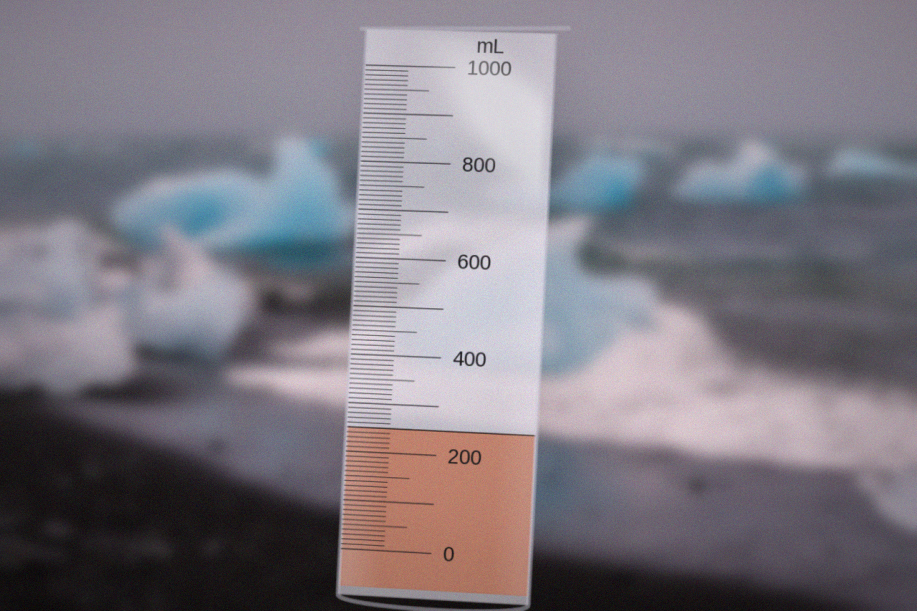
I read 250 mL
